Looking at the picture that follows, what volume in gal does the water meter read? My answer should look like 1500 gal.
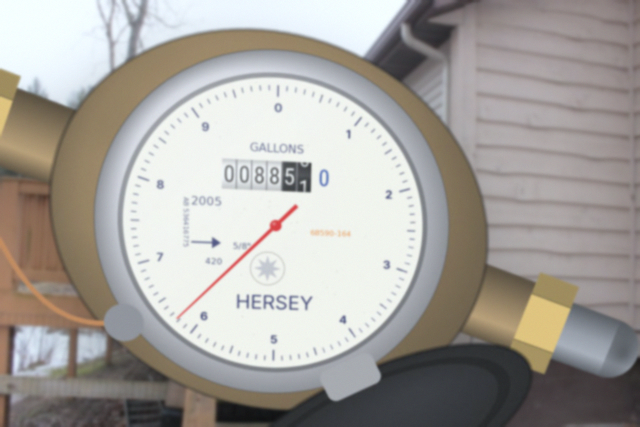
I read 88506.2 gal
